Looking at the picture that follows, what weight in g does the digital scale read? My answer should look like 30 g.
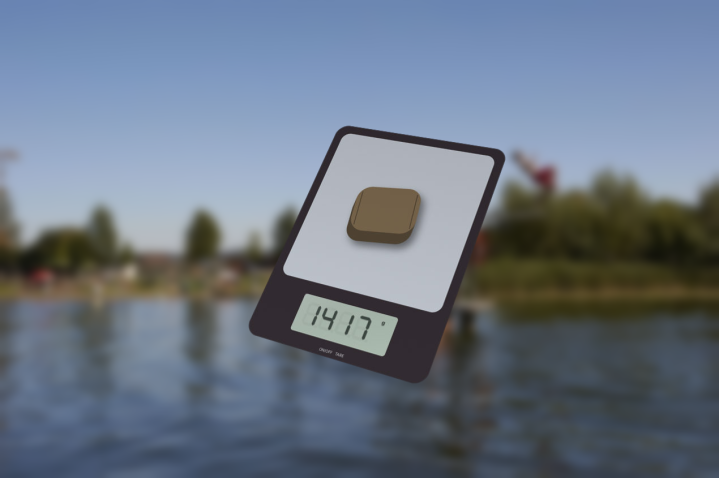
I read 1417 g
